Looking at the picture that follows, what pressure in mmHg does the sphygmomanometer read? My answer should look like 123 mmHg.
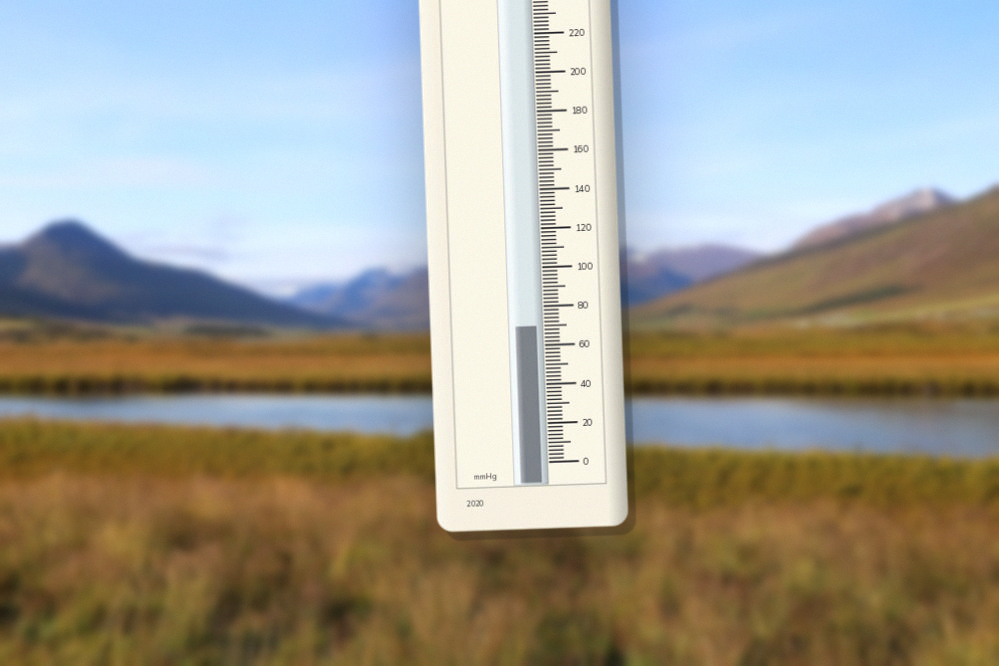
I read 70 mmHg
